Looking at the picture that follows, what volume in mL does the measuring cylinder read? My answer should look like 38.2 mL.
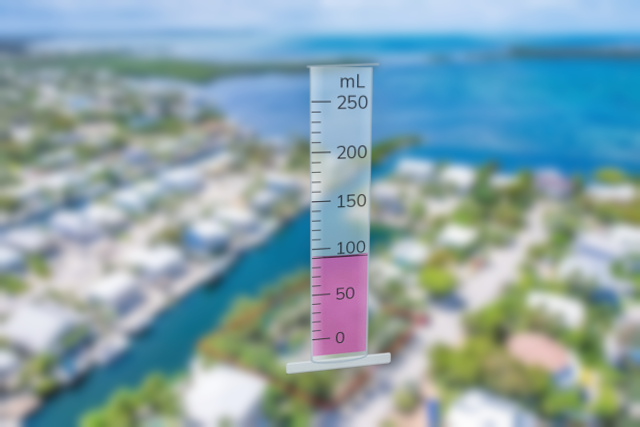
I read 90 mL
